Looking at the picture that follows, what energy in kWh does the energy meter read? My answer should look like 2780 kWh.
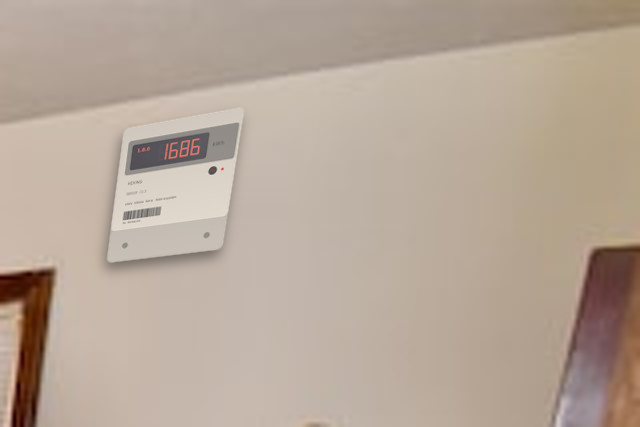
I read 1686 kWh
